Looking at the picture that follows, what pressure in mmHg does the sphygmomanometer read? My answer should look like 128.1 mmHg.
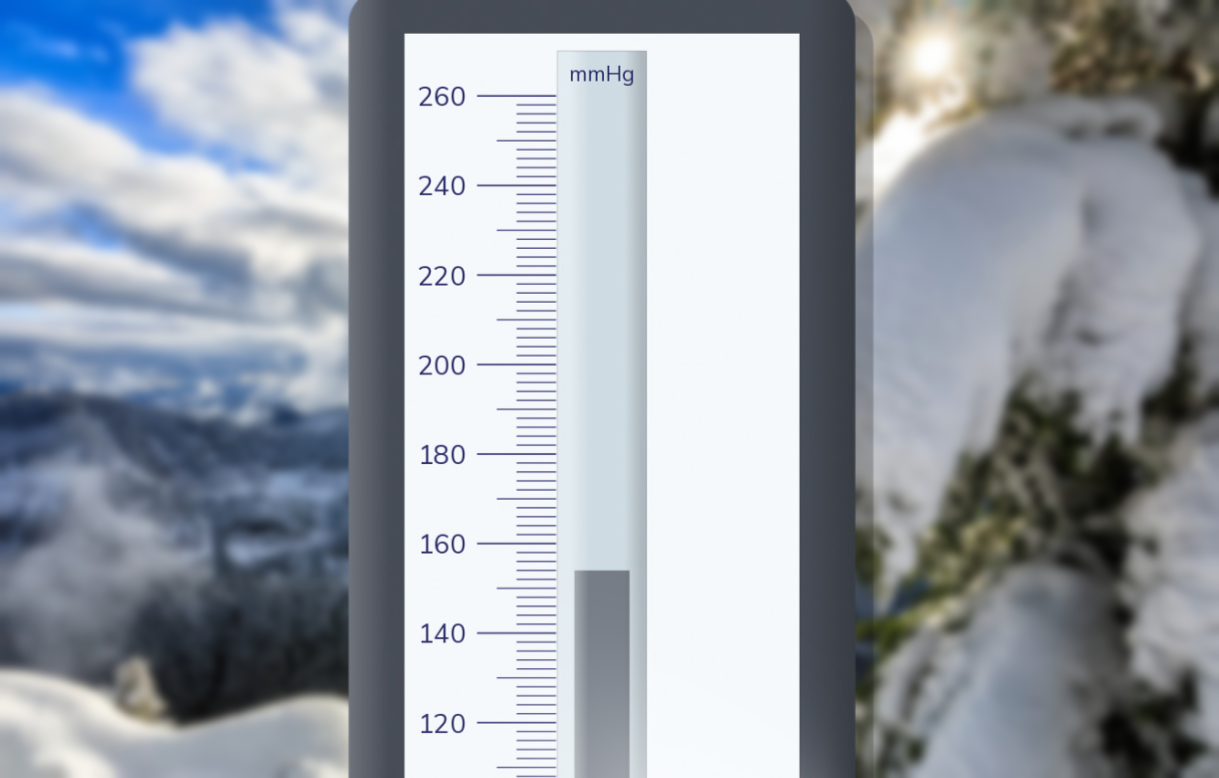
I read 154 mmHg
